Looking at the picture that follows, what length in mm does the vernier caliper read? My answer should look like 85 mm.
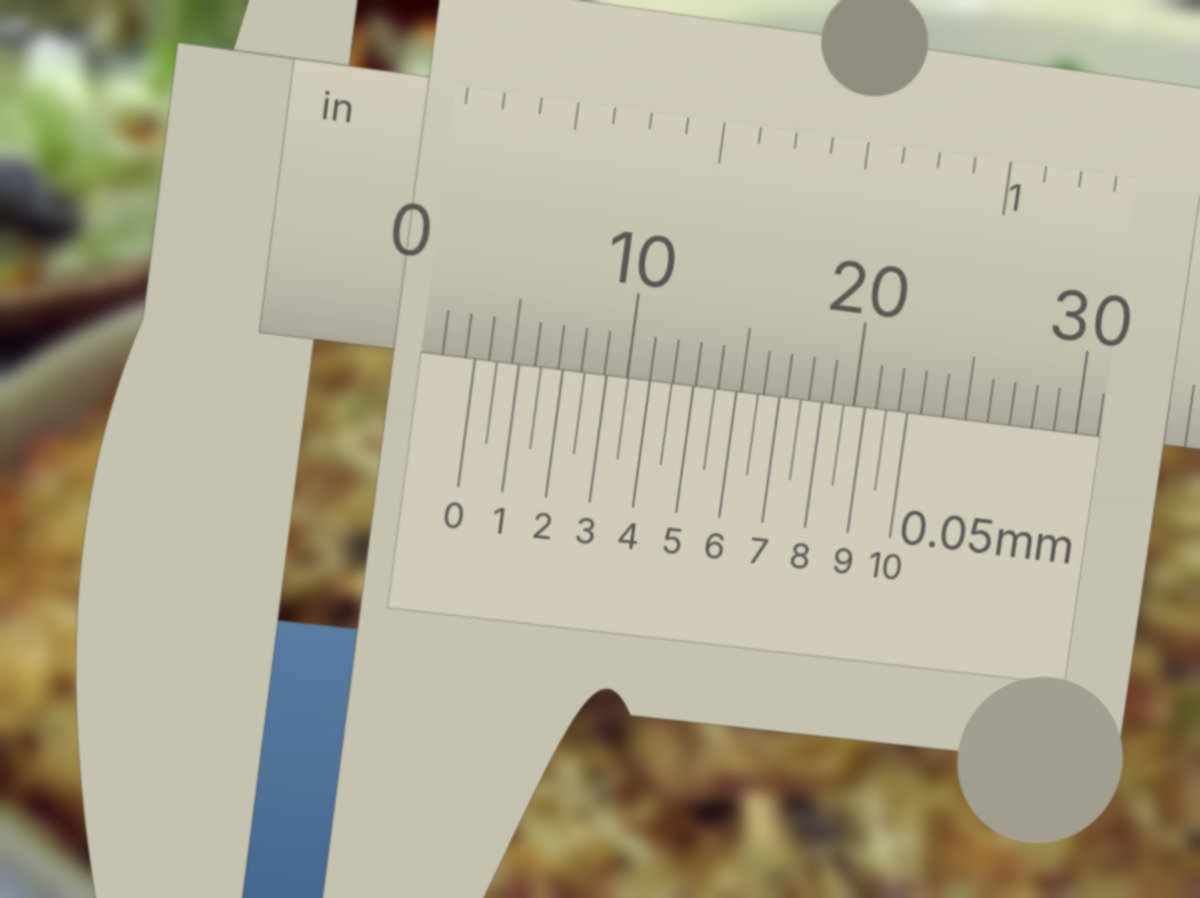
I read 3.4 mm
